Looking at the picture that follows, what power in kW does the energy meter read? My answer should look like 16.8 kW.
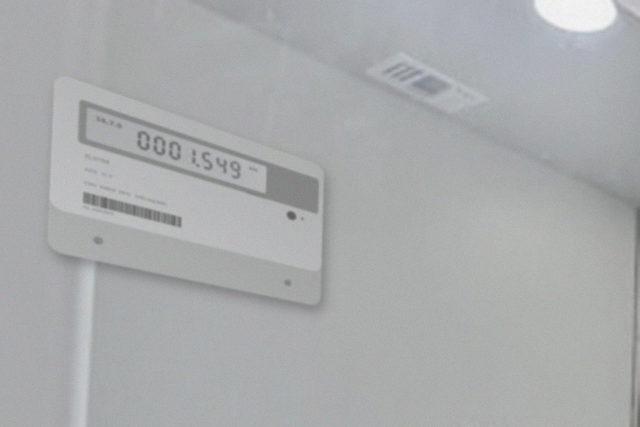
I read 1.549 kW
